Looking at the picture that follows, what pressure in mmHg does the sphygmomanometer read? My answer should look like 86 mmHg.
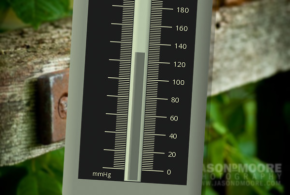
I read 130 mmHg
